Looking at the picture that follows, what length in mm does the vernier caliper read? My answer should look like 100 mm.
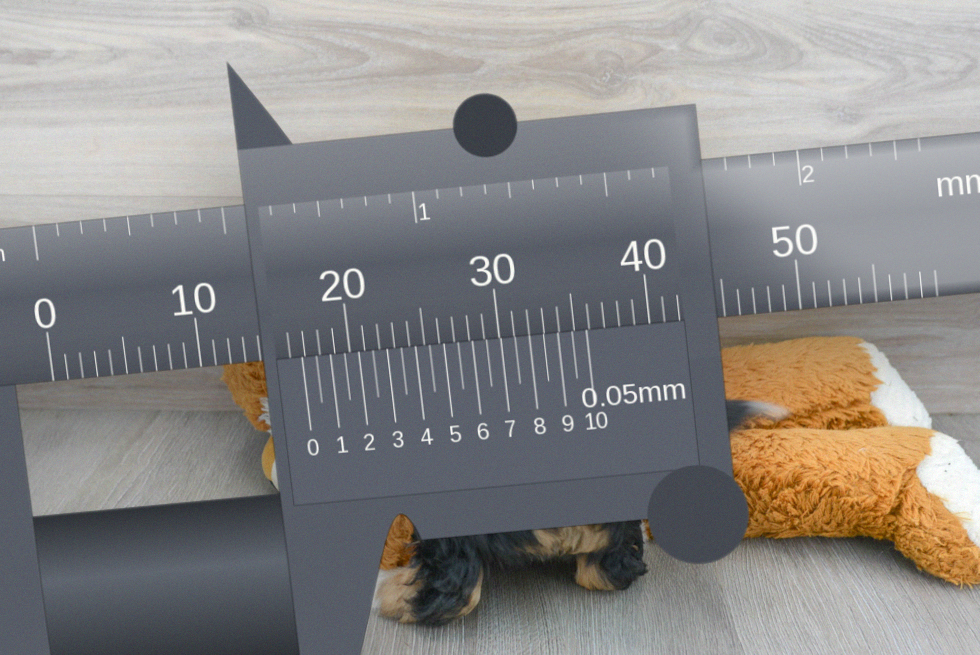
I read 16.8 mm
